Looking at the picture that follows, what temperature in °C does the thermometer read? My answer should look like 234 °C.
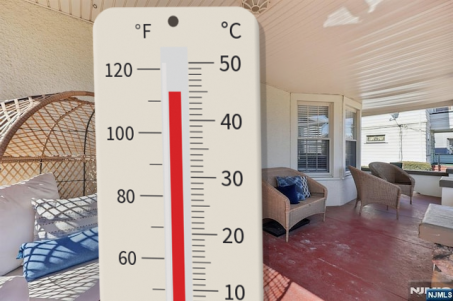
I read 45 °C
